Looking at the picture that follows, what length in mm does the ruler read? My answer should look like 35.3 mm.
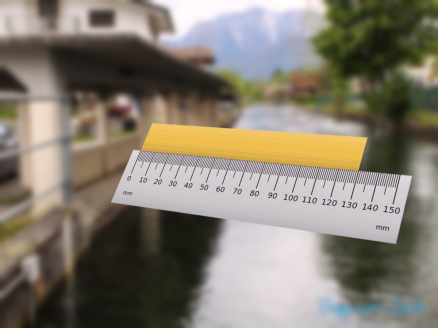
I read 130 mm
